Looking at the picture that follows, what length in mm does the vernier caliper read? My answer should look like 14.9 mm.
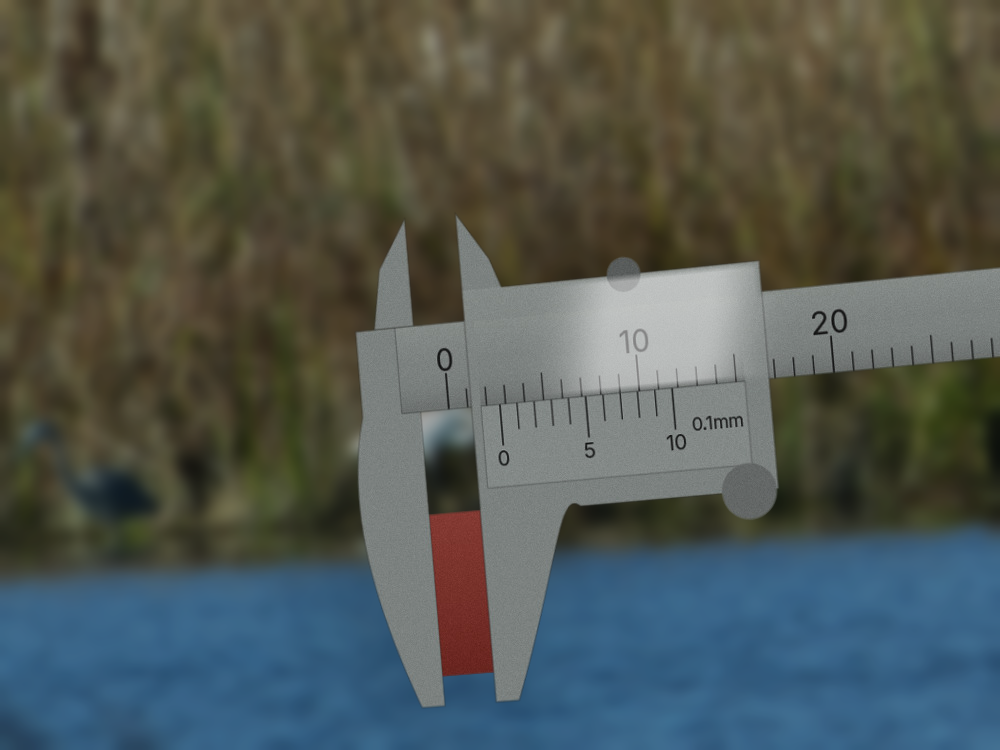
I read 2.7 mm
